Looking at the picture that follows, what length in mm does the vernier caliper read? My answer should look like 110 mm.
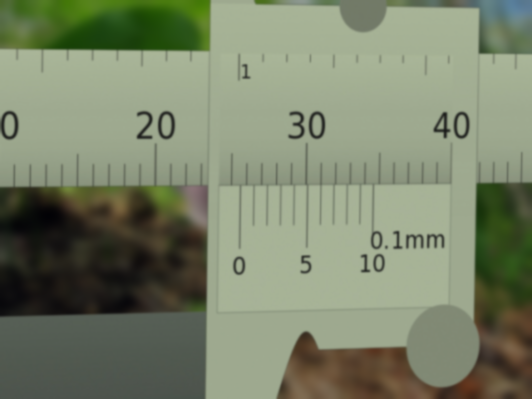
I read 25.6 mm
